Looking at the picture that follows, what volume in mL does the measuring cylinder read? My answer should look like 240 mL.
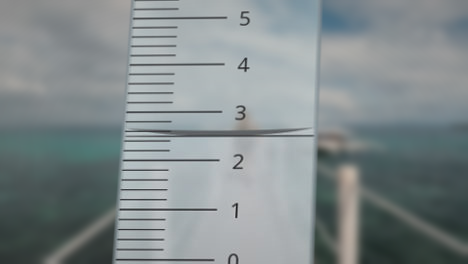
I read 2.5 mL
